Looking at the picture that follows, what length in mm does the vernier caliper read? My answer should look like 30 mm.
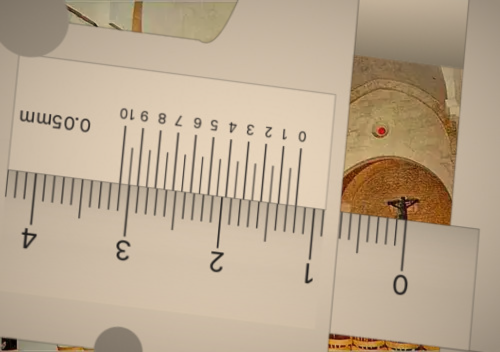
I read 12.0 mm
